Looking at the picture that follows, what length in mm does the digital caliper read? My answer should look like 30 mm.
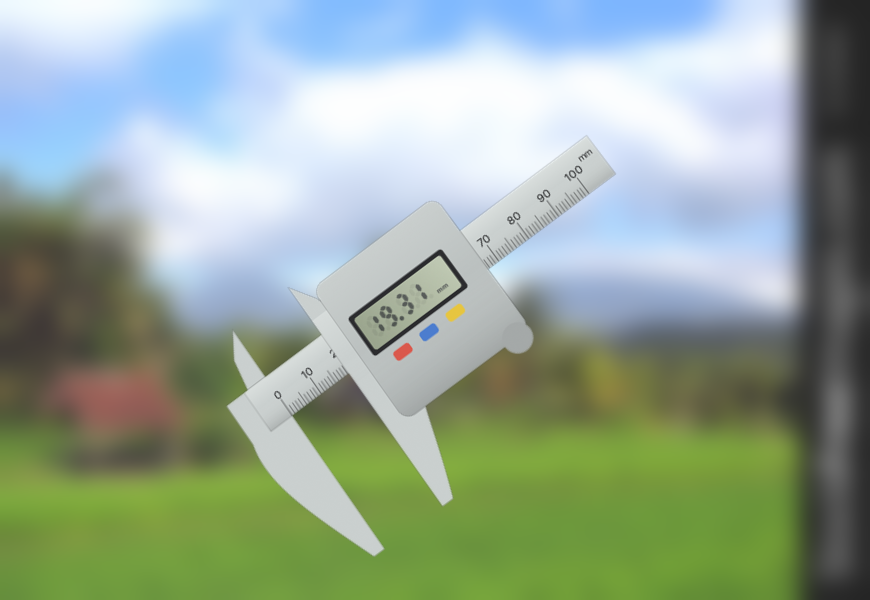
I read 19.31 mm
